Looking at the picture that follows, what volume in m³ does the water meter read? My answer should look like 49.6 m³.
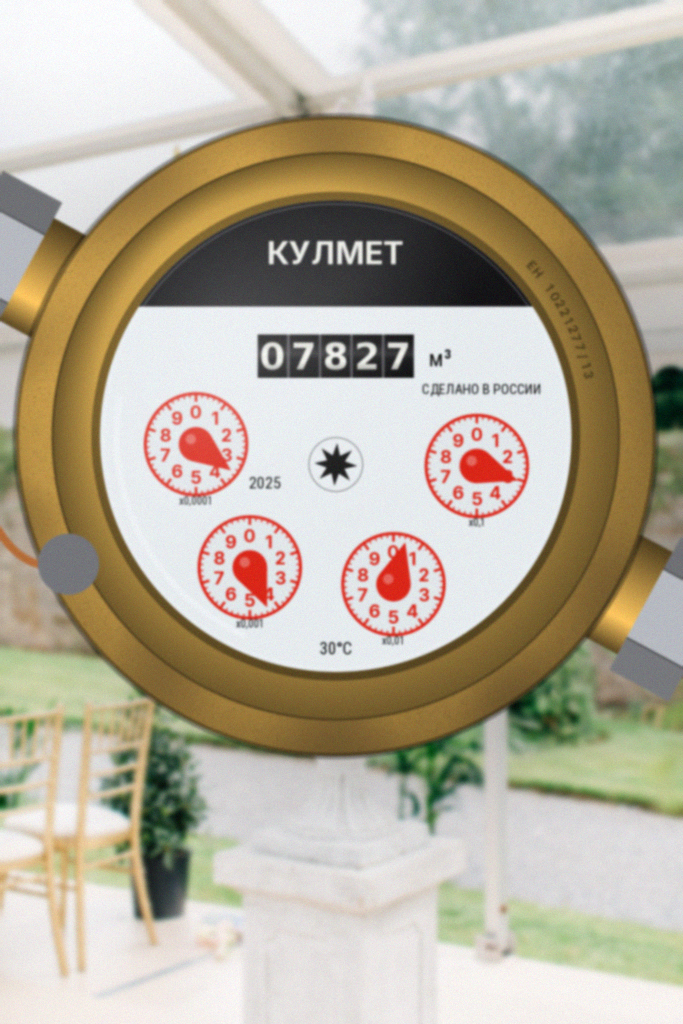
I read 7827.3043 m³
